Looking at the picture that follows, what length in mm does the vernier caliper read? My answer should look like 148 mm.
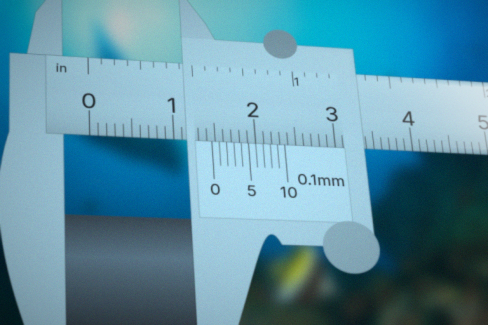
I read 14.6 mm
